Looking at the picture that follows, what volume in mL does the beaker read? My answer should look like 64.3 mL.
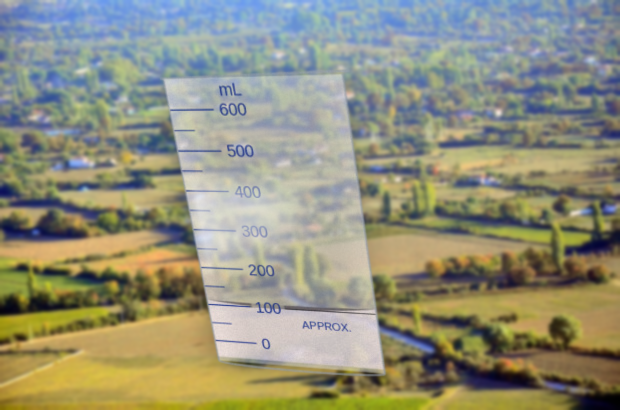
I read 100 mL
